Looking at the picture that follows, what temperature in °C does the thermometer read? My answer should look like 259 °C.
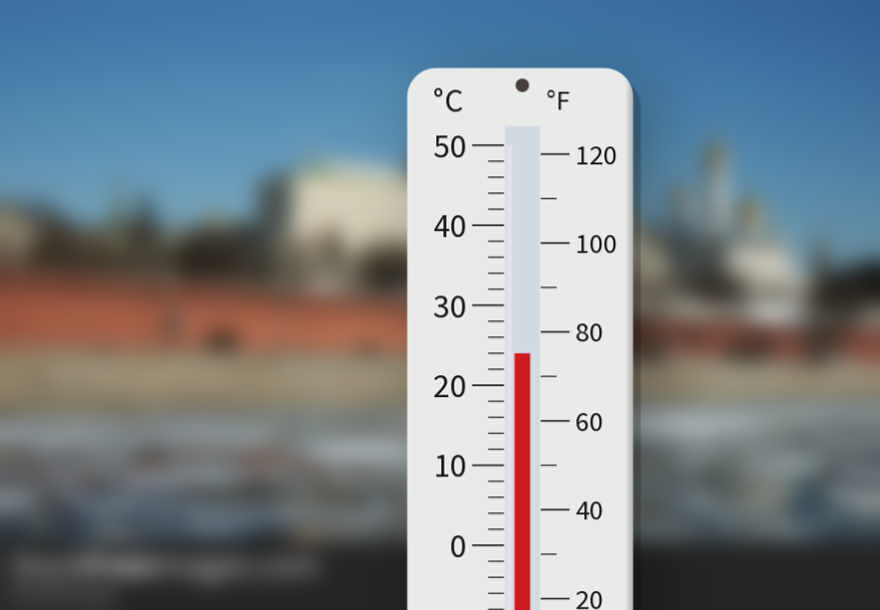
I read 24 °C
